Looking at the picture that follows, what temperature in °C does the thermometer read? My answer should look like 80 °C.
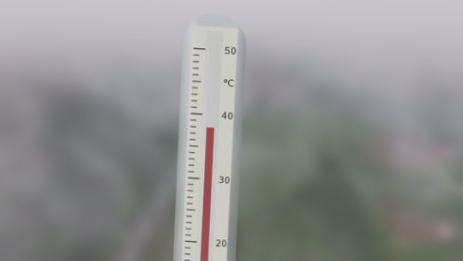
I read 38 °C
